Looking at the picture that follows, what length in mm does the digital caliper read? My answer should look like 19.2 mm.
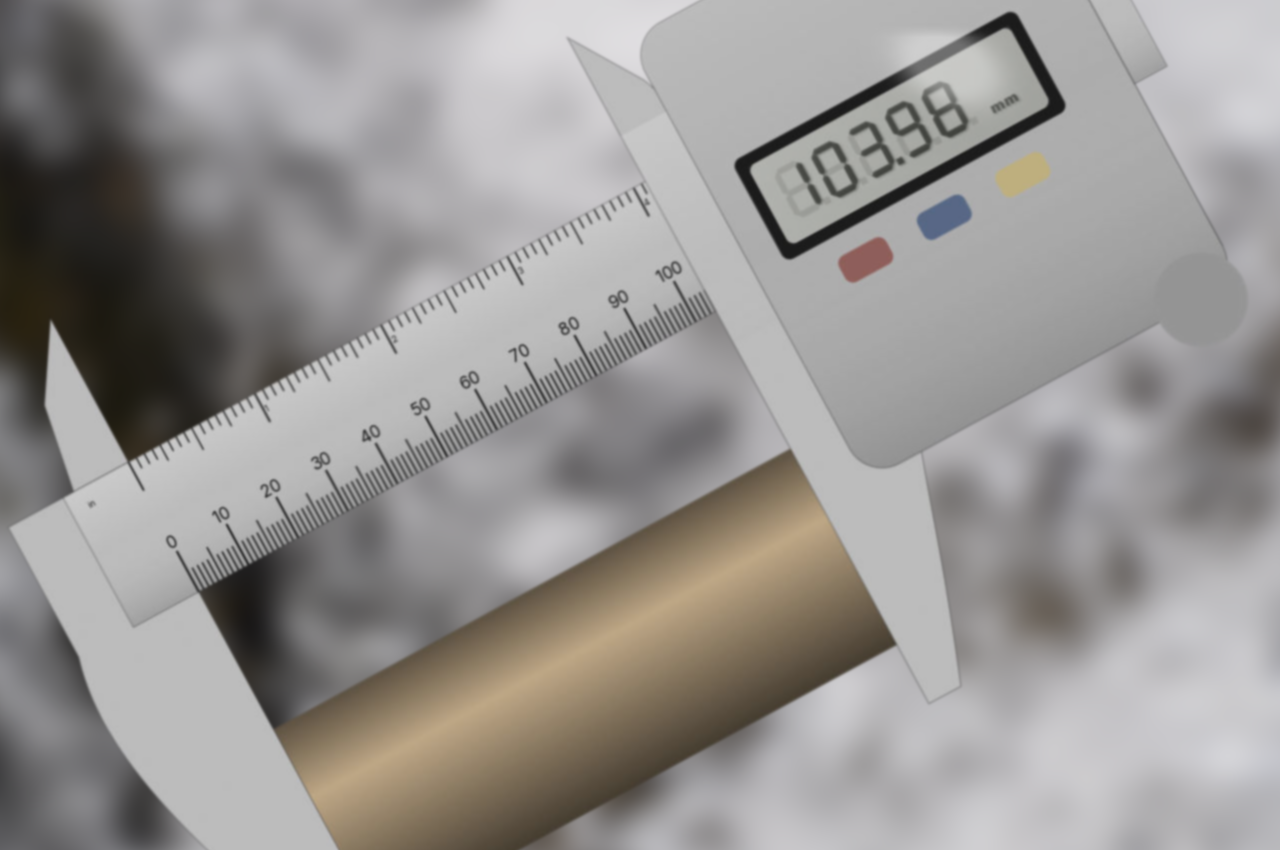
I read 103.98 mm
